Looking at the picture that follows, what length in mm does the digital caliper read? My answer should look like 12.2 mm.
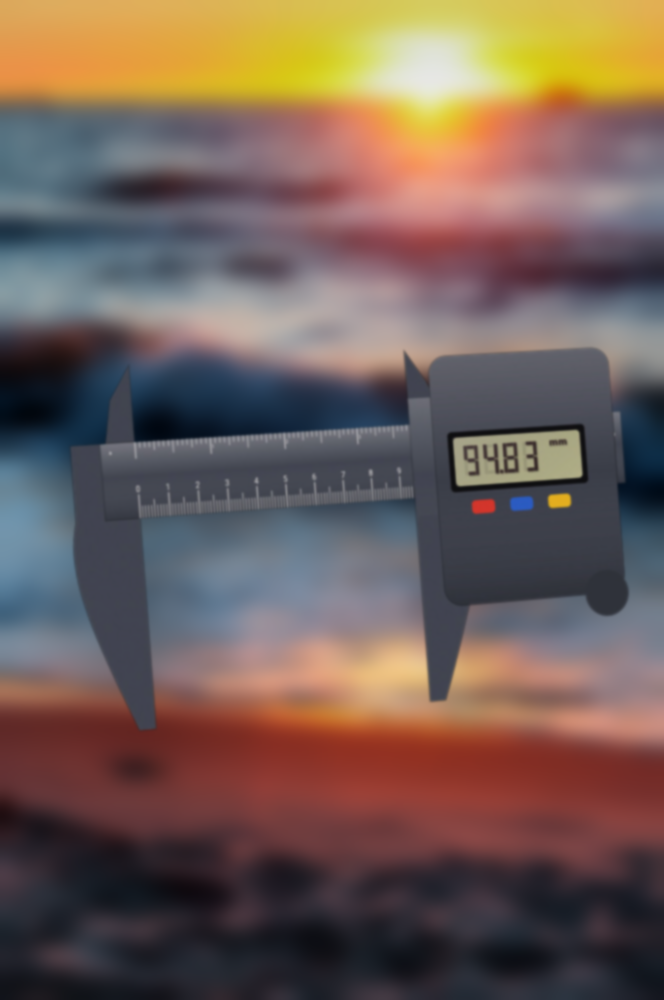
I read 94.83 mm
